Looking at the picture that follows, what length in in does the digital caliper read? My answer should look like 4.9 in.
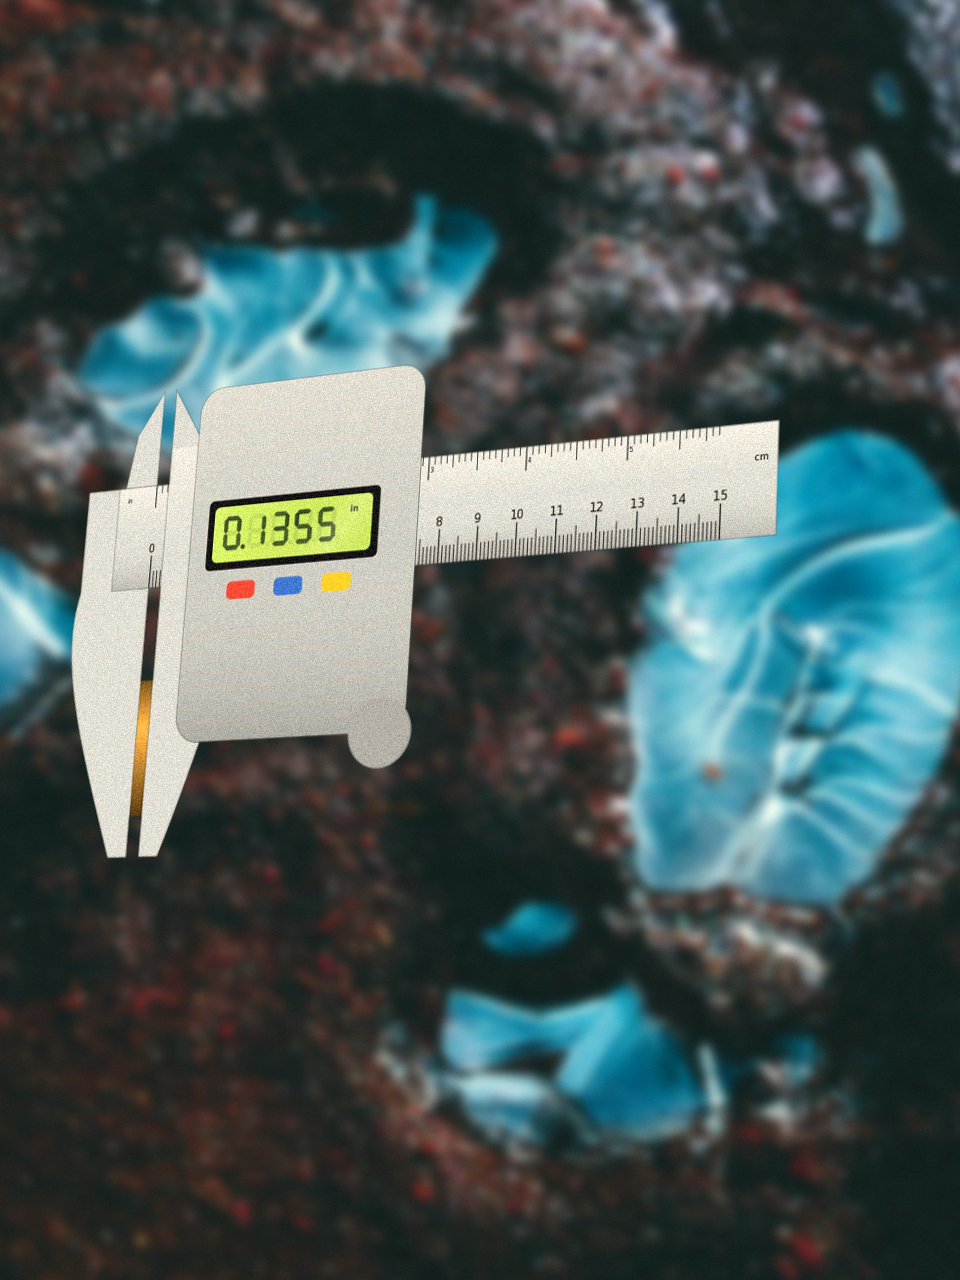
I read 0.1355 in
